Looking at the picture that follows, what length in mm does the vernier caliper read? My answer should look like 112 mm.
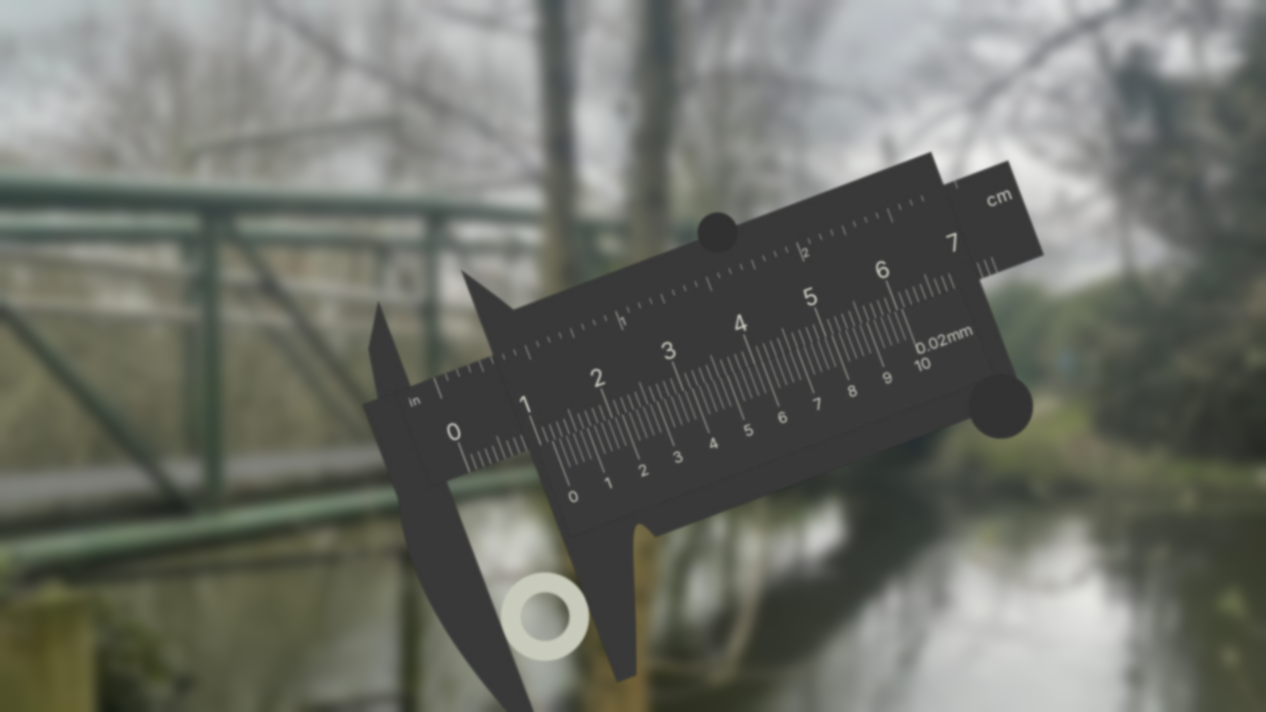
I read 11.6 mm
